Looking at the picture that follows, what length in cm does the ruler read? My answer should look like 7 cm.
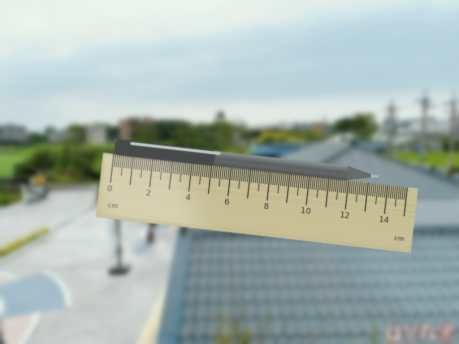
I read 13.5 cm
